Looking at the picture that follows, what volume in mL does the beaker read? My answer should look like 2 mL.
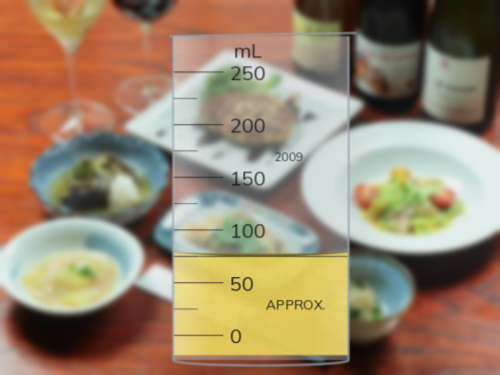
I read 75 mL
